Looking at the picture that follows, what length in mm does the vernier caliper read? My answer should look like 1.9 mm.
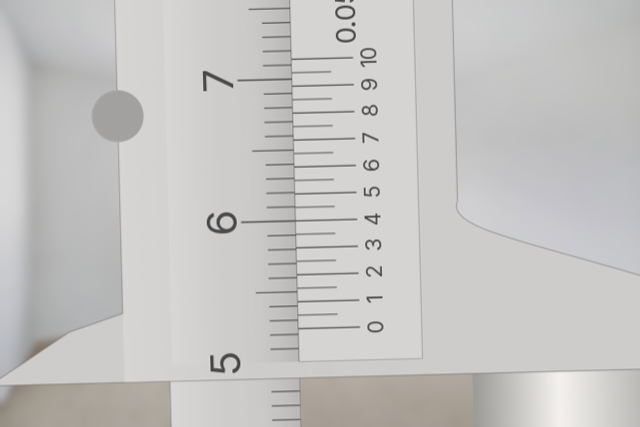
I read 52.4 mm
